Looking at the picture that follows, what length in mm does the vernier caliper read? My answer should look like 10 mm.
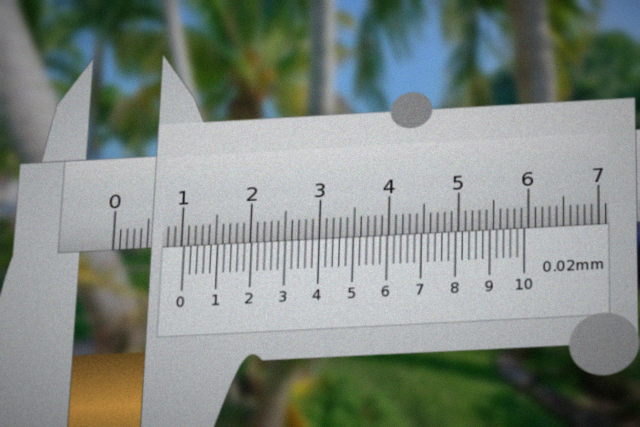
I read 10.4 mm
